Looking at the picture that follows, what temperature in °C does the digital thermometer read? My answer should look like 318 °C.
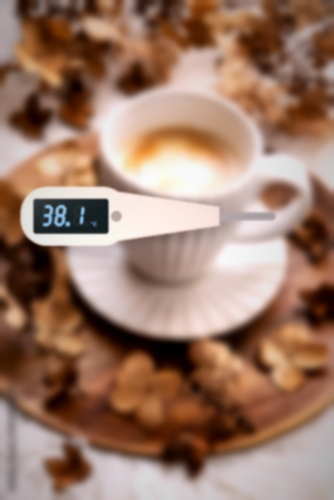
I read 38.1 °C
